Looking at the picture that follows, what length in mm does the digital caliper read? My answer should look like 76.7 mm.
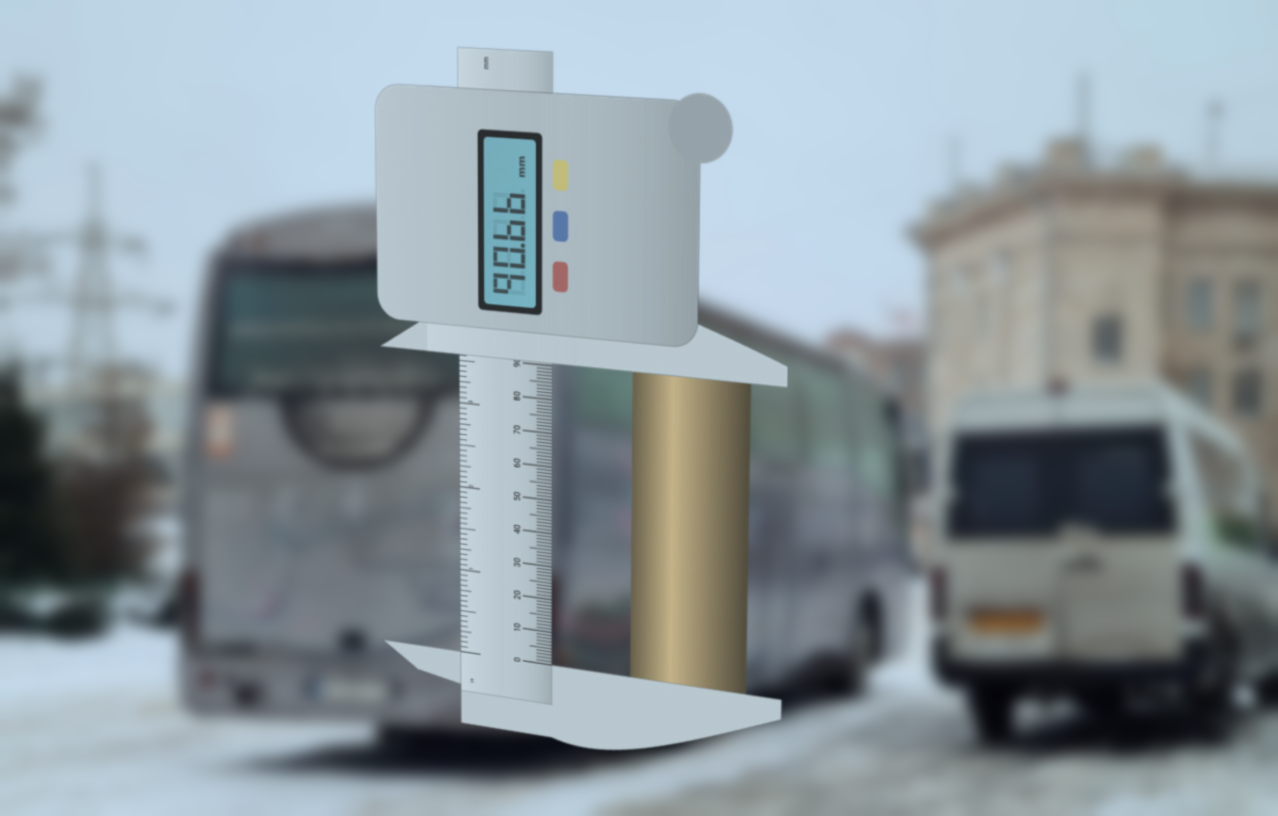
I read 90.66 mm
